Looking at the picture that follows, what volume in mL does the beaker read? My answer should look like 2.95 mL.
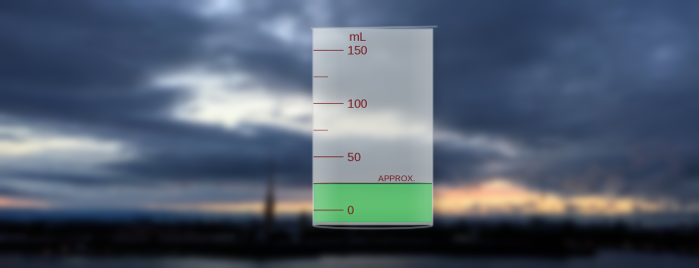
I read 25 mL
